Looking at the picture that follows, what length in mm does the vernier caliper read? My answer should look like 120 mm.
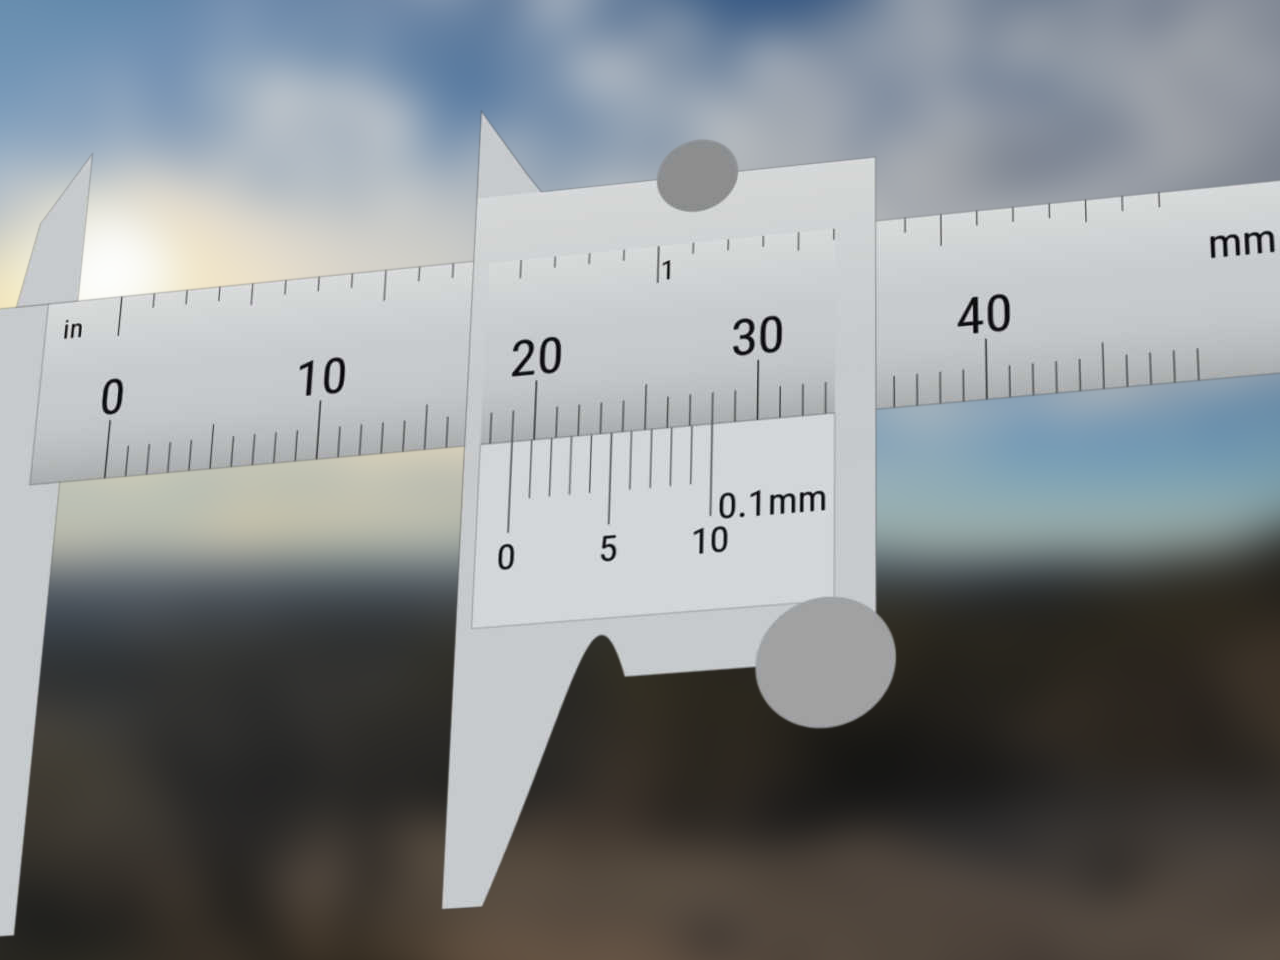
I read 19.0 mm
